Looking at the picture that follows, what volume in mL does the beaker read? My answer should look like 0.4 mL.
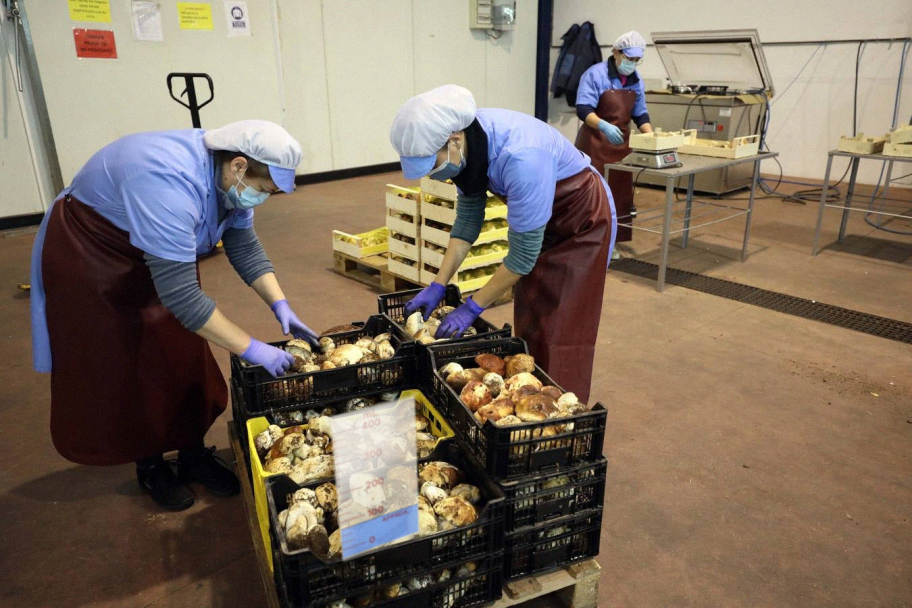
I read 75 mL
